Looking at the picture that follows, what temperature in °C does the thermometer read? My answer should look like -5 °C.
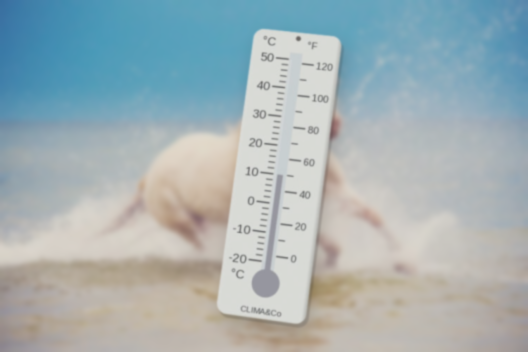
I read 10 °C
